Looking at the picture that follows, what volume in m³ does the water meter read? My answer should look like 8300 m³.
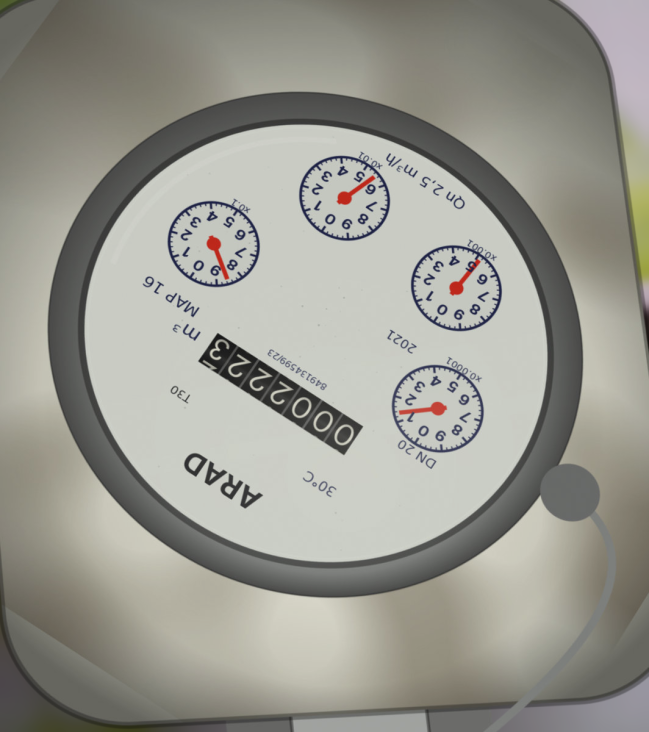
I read 2222.8551 m³
